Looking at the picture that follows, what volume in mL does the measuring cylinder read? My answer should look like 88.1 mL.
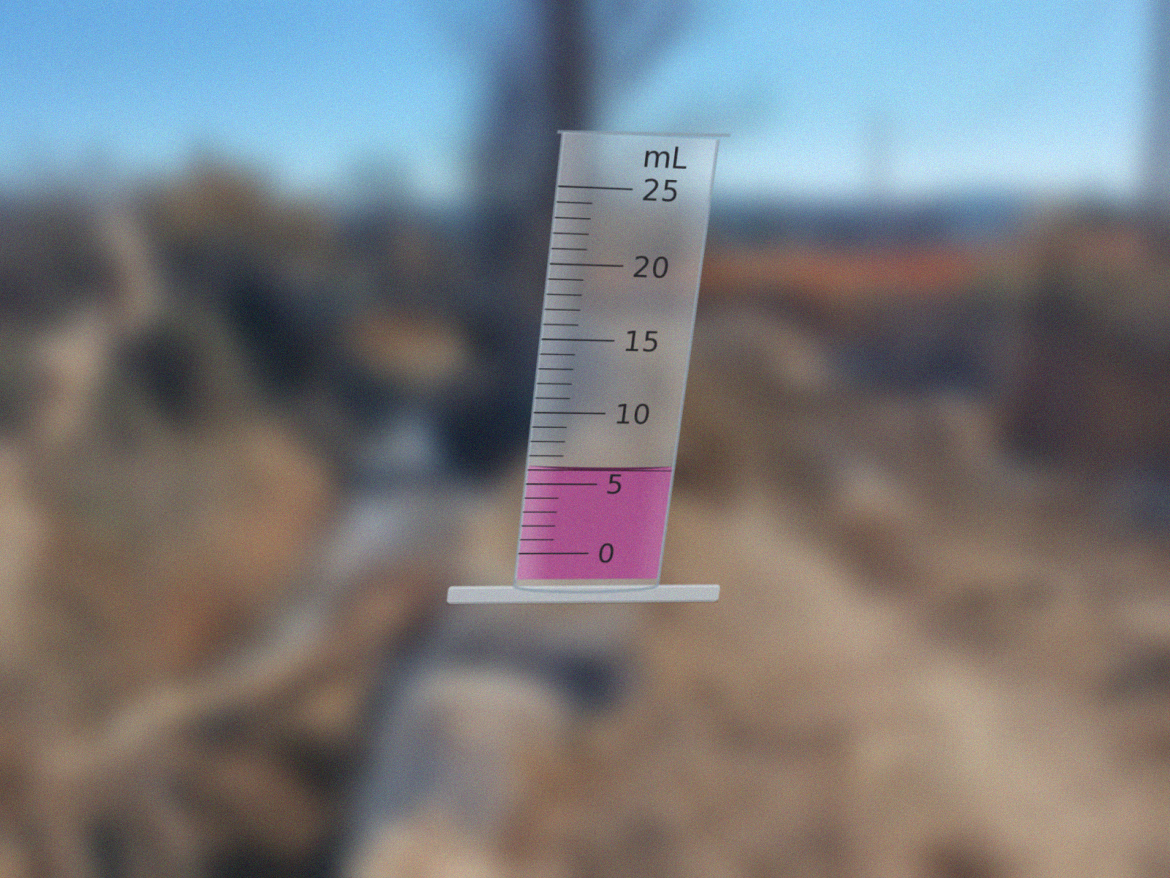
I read 6 mL
